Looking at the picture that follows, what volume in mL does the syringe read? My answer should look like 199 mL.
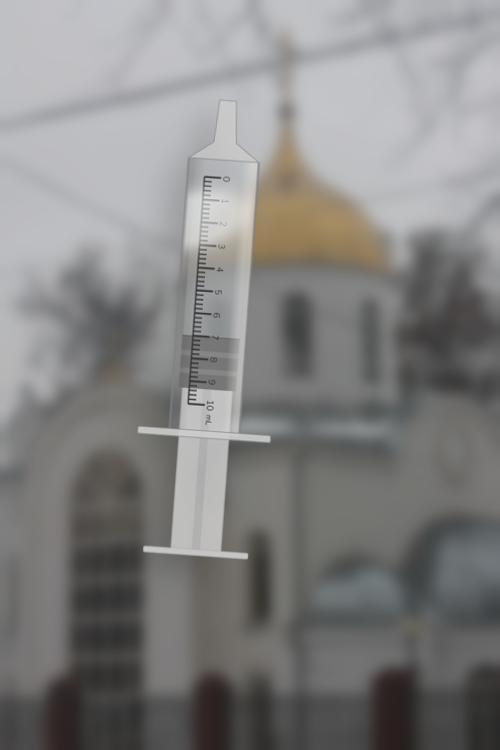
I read 7 mL
